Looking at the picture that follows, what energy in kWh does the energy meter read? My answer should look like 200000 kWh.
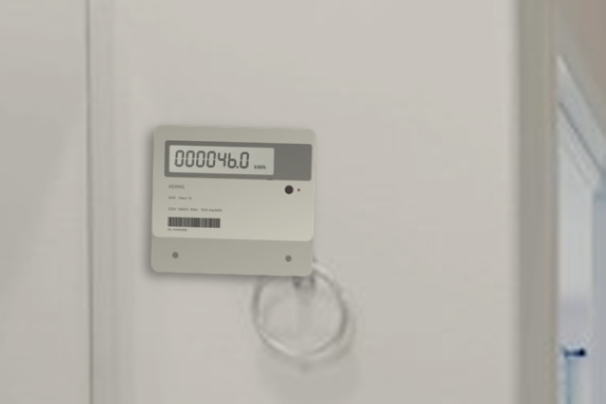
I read 46.0 kWh
